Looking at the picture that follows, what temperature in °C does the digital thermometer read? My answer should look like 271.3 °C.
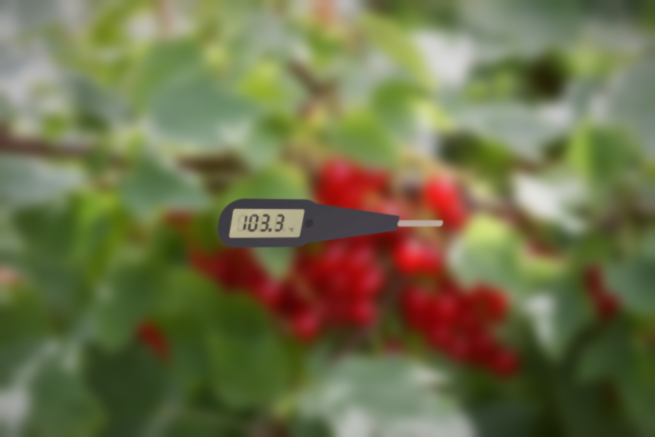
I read 103.3 °C
